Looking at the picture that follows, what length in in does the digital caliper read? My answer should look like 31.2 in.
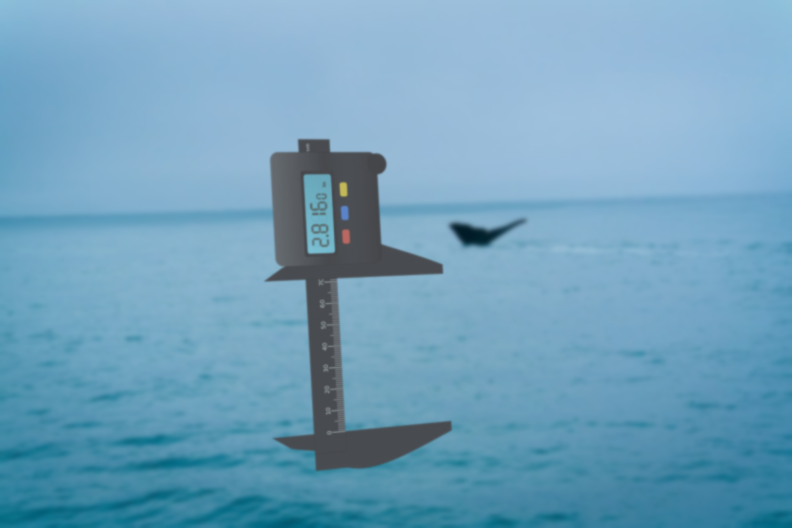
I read 2.8160 in
